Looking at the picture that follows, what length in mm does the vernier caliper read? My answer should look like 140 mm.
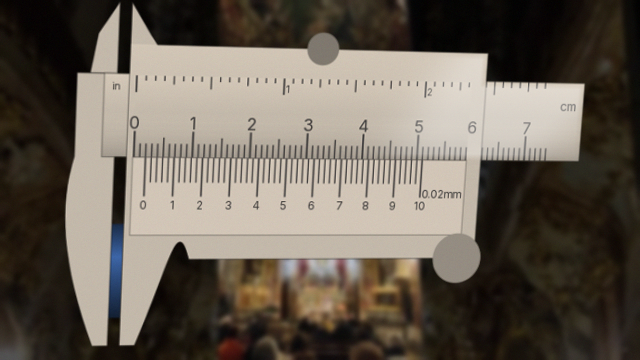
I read 2.0 mm
